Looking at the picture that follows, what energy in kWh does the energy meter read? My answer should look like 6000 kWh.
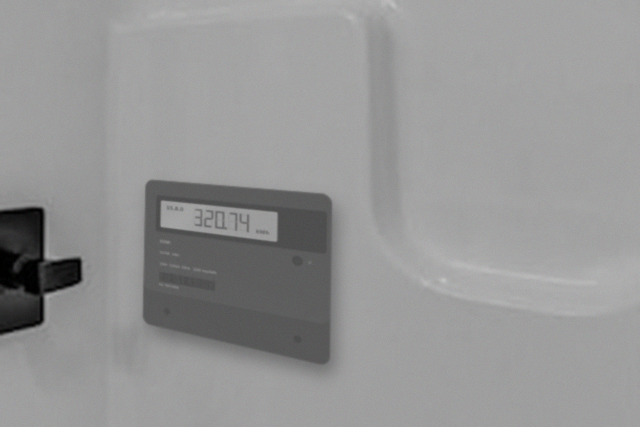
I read 320.74 kWh
